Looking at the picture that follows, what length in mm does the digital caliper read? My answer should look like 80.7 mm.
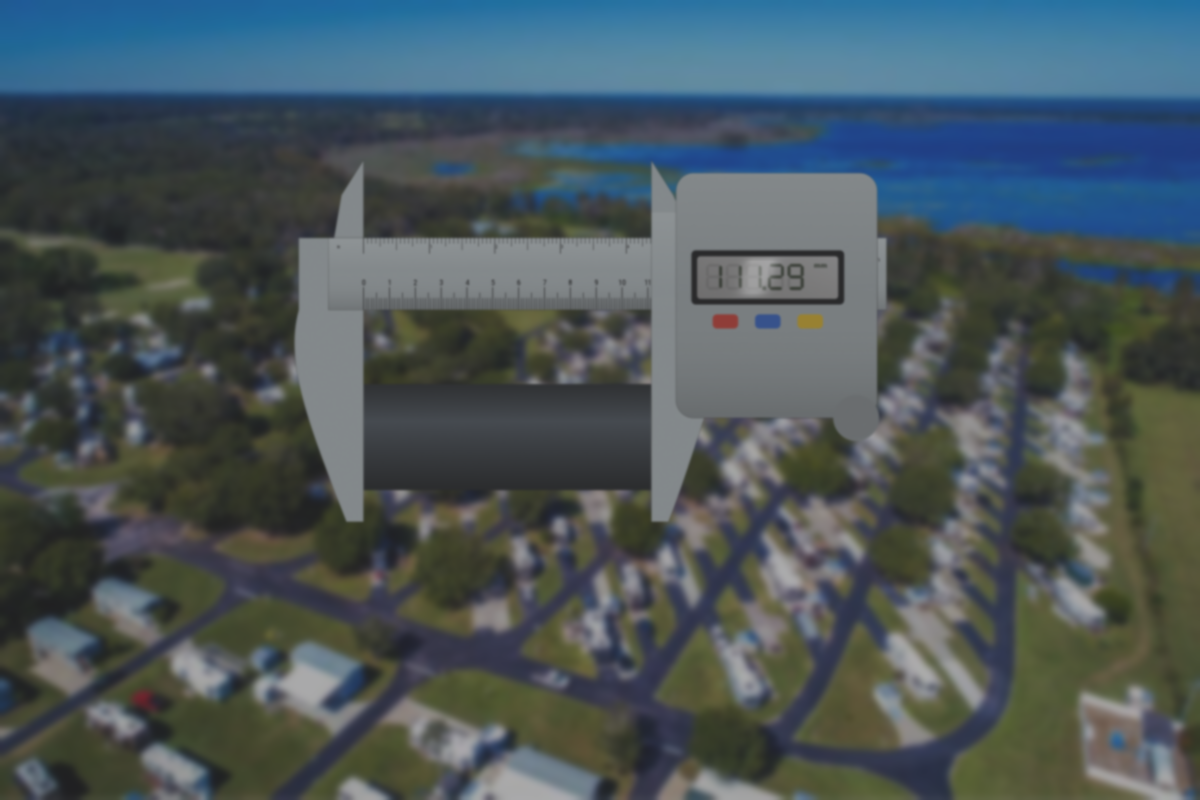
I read 111.29 mm
